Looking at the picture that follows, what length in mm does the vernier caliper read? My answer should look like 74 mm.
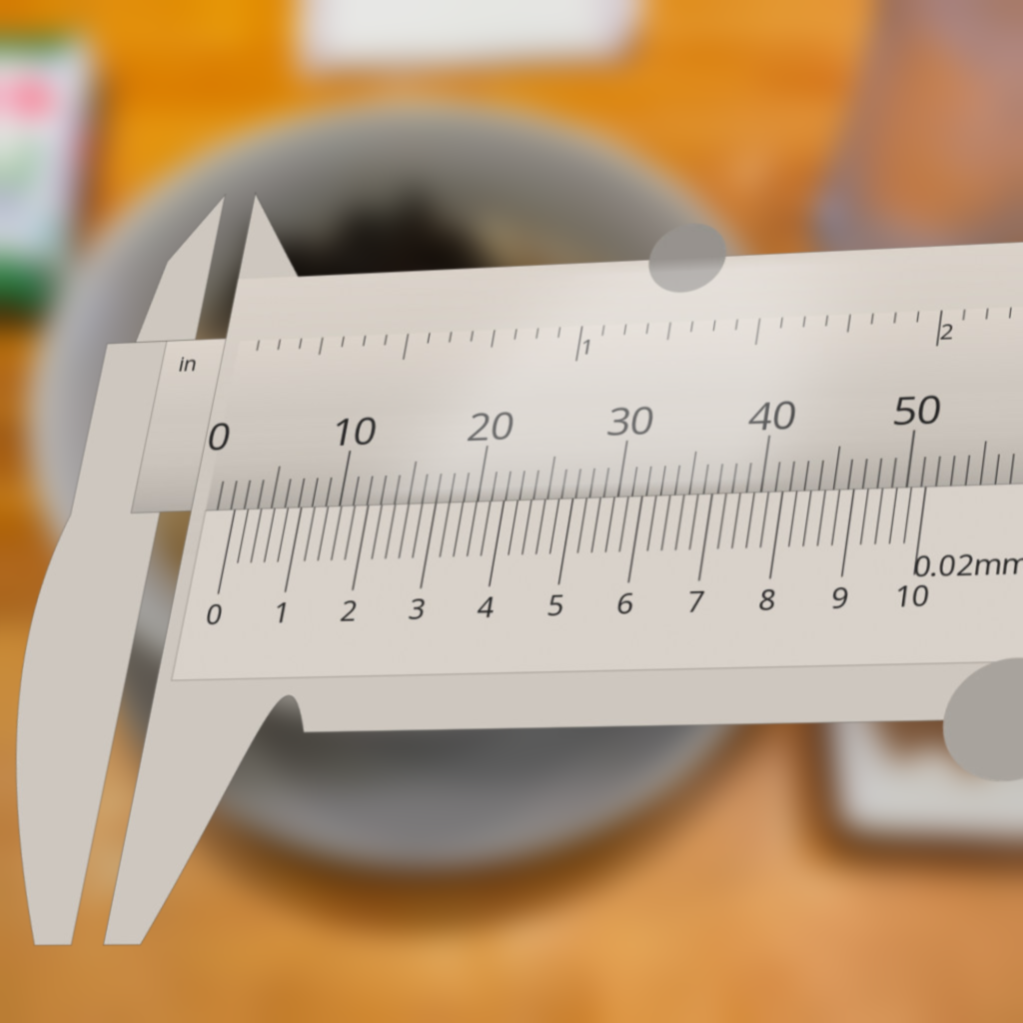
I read 2.3 mm
